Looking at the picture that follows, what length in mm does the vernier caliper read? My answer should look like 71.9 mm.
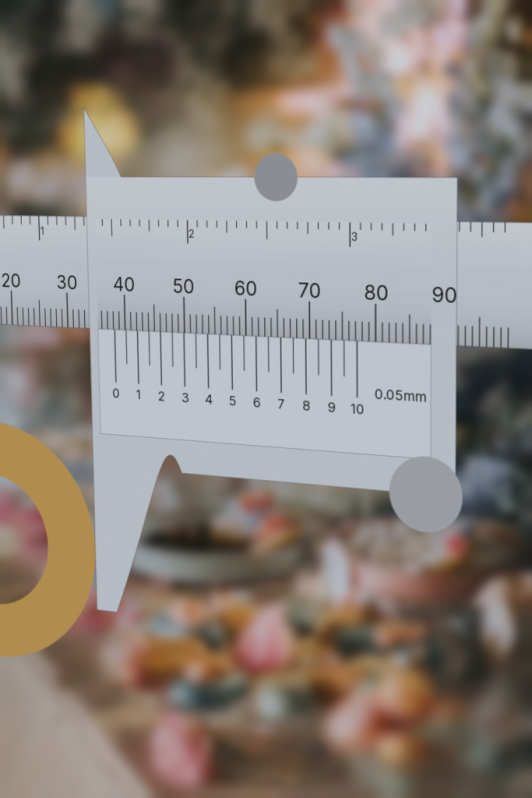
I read 38.2 mm
